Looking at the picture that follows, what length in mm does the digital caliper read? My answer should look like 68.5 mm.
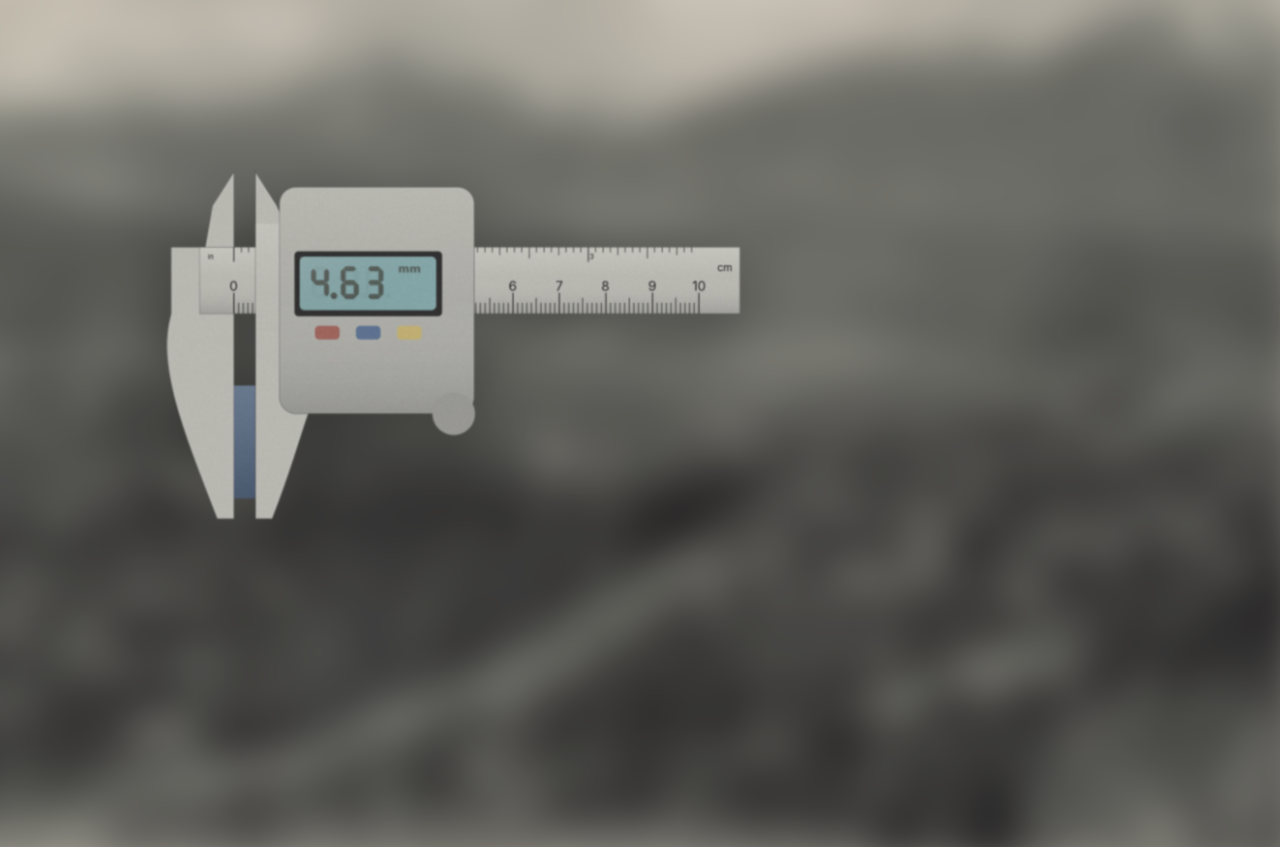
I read 4.63 mm
